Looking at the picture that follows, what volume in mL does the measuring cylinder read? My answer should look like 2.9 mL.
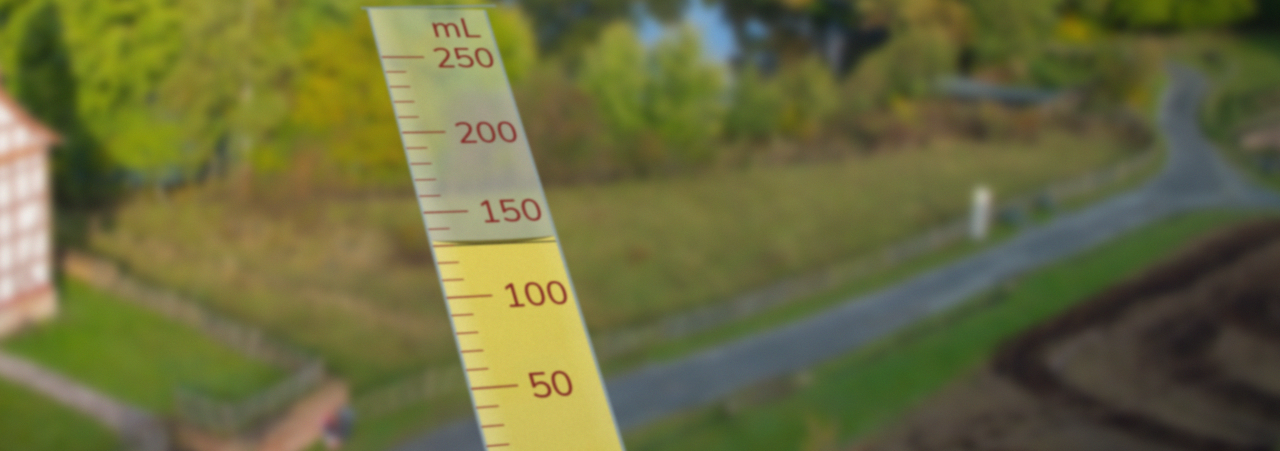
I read 130 mL
